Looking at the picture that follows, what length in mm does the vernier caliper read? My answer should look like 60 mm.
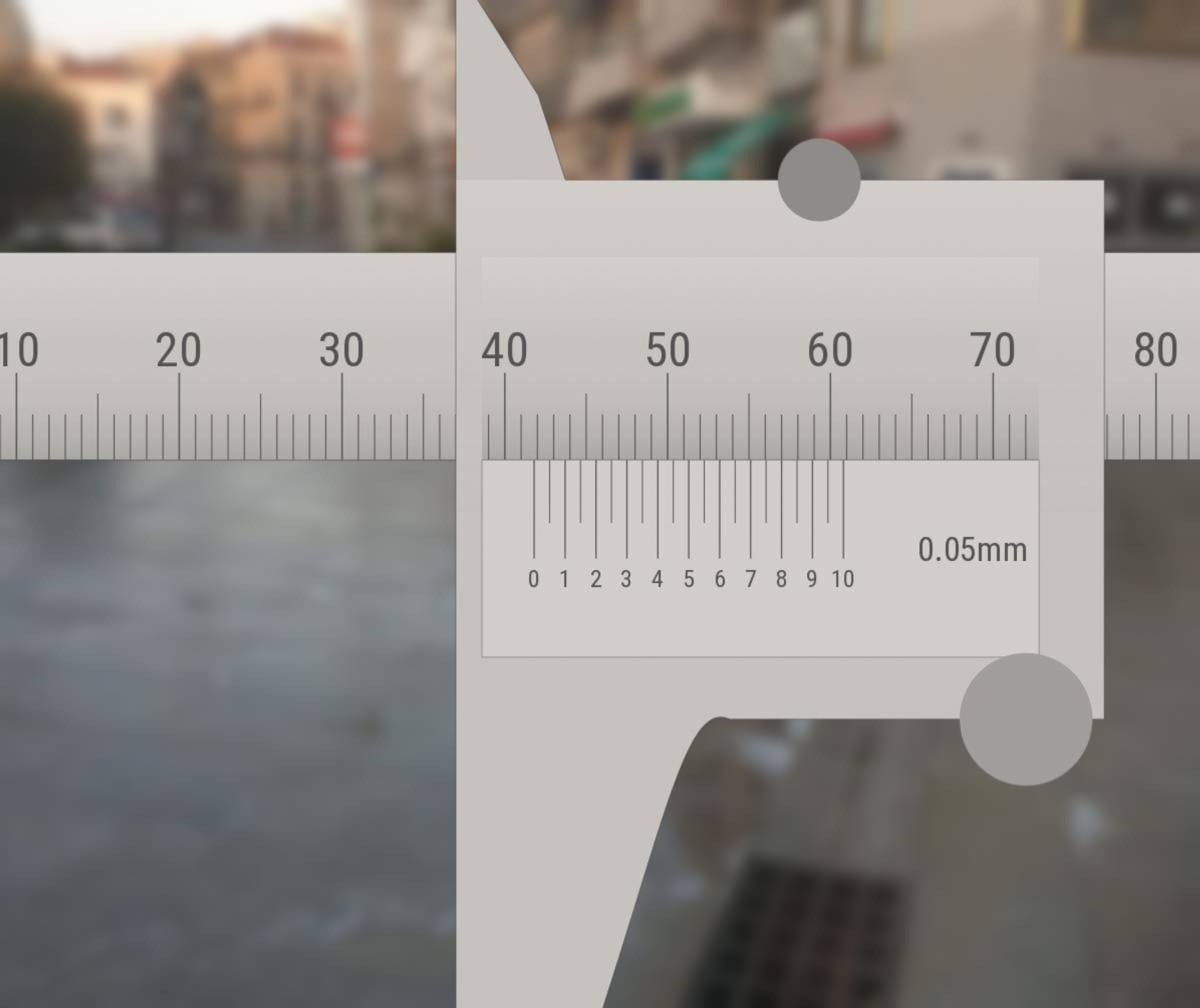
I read 41.8 mm
